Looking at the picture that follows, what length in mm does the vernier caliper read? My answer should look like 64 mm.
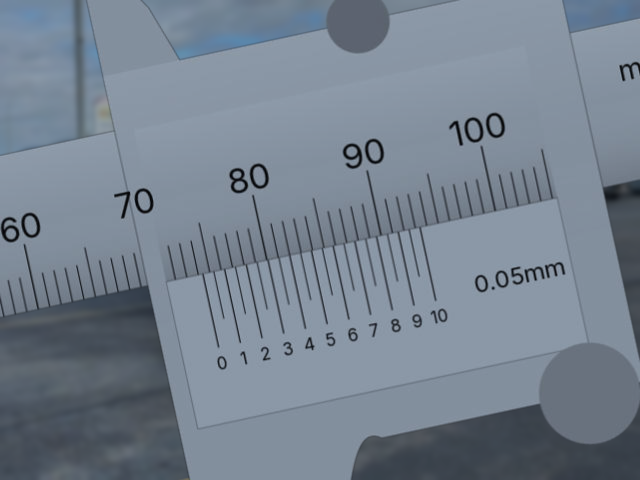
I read 74.4 mm
